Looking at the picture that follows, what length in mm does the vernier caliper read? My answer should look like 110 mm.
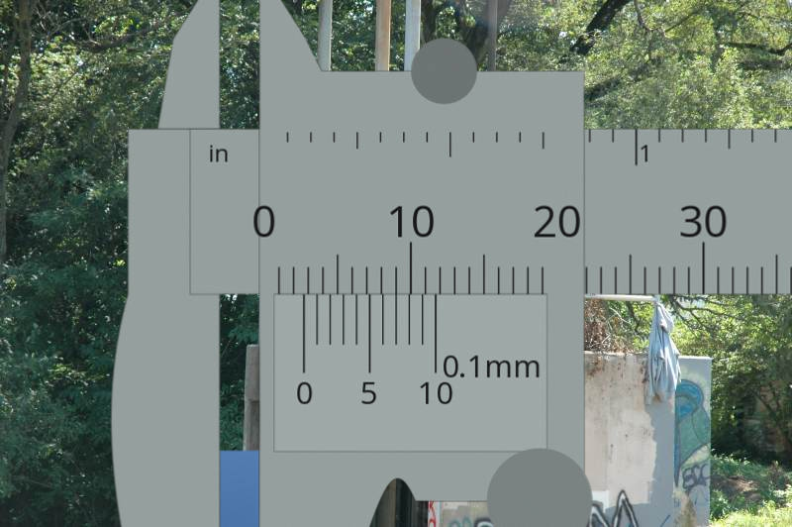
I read 2.7 mm
